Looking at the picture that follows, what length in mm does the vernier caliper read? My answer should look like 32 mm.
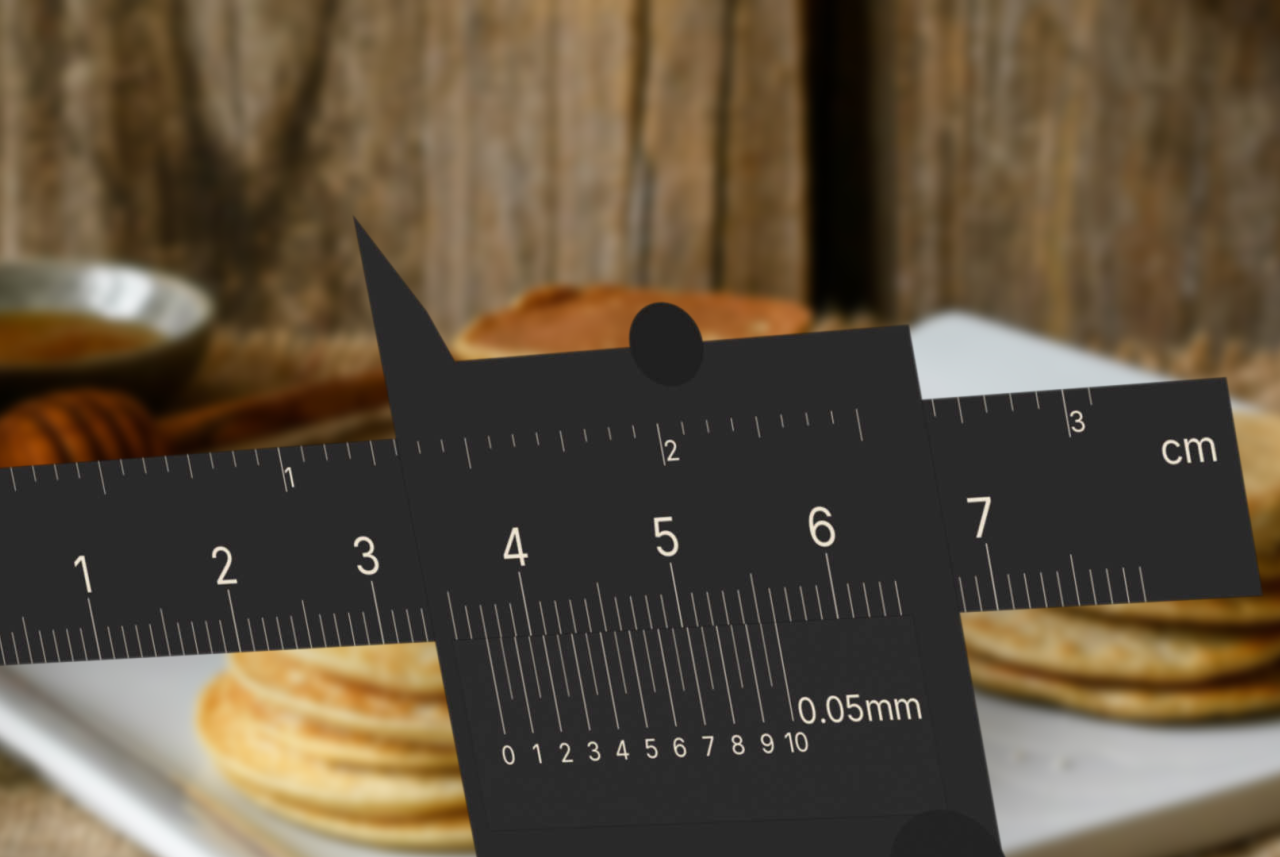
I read 37.0 mm
